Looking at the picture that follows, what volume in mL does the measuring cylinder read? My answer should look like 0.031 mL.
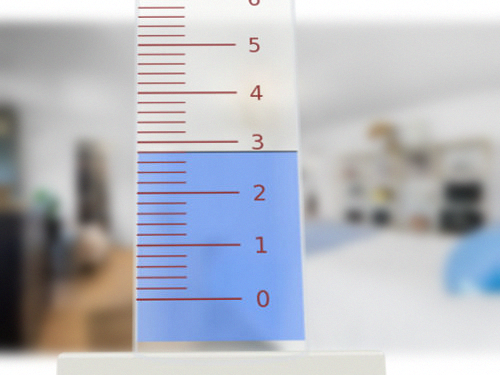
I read 2.8 mL
